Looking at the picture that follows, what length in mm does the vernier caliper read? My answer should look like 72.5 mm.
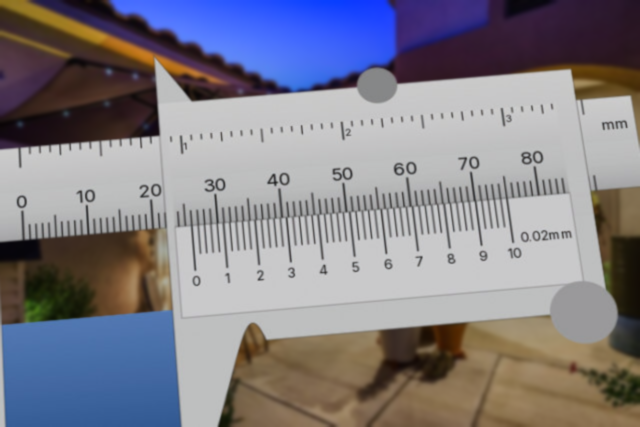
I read 26.0 mm
